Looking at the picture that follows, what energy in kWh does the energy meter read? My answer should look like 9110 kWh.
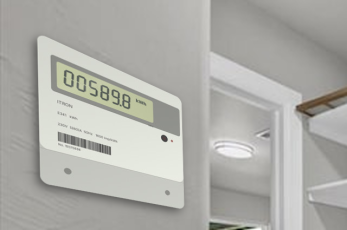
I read 589.8 kWh
